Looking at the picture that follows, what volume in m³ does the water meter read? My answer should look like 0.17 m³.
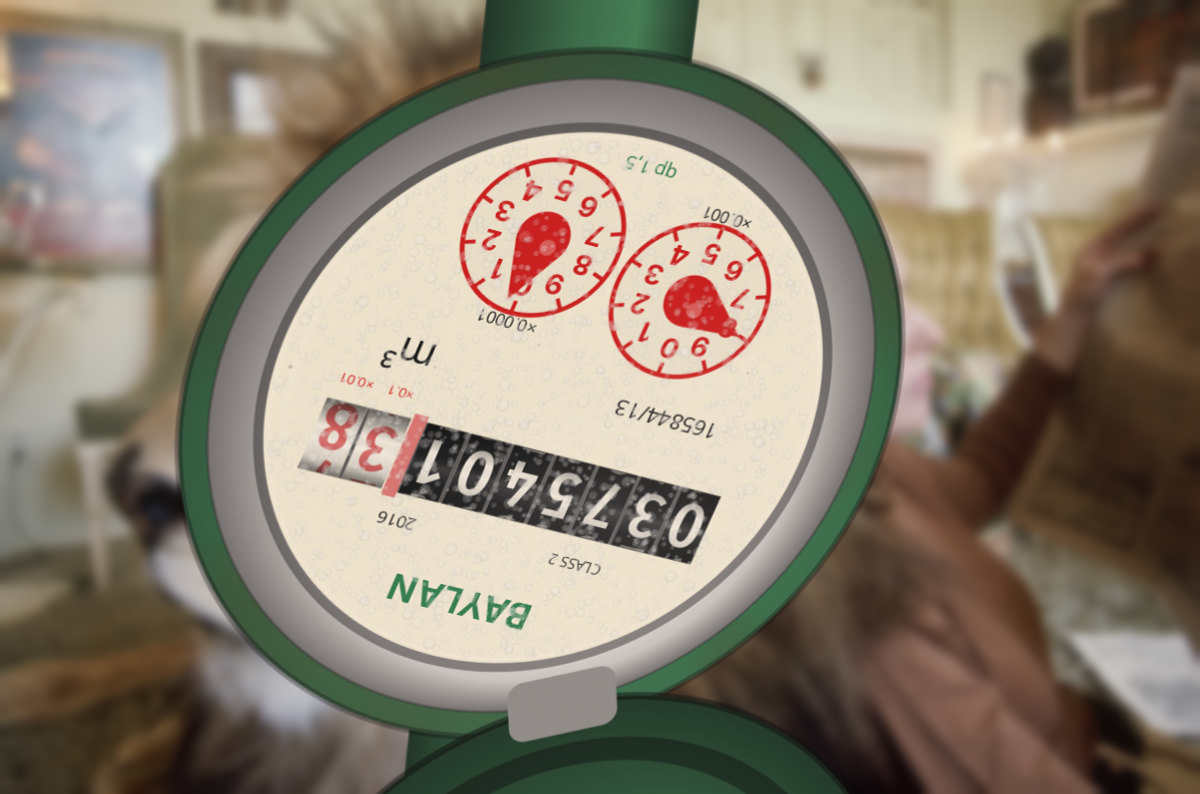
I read 375401.3780 m³
